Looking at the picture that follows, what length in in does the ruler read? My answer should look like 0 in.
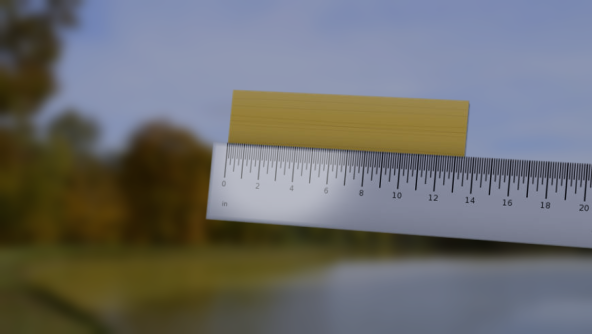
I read 13.5 in
